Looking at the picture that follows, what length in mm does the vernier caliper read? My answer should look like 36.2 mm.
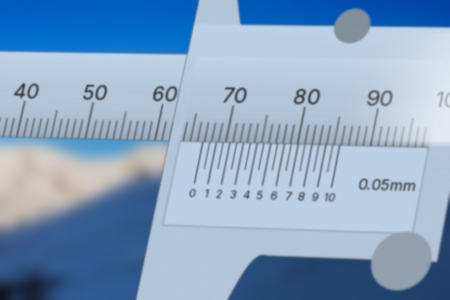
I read 66.8 mm
